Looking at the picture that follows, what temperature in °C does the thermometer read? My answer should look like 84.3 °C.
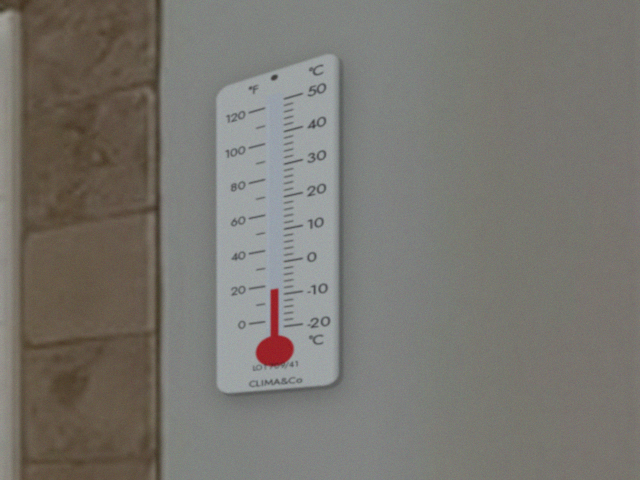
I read -8 °C
